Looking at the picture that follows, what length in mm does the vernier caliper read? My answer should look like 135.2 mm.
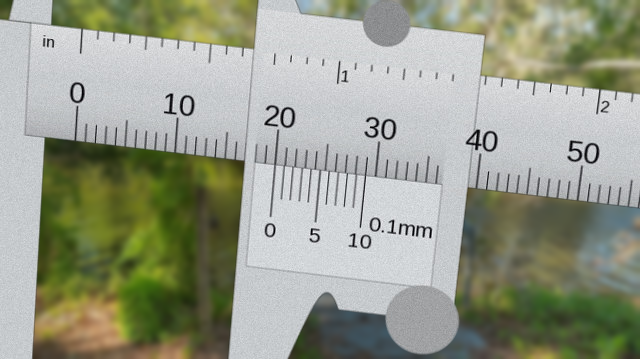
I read 20.0 mm
